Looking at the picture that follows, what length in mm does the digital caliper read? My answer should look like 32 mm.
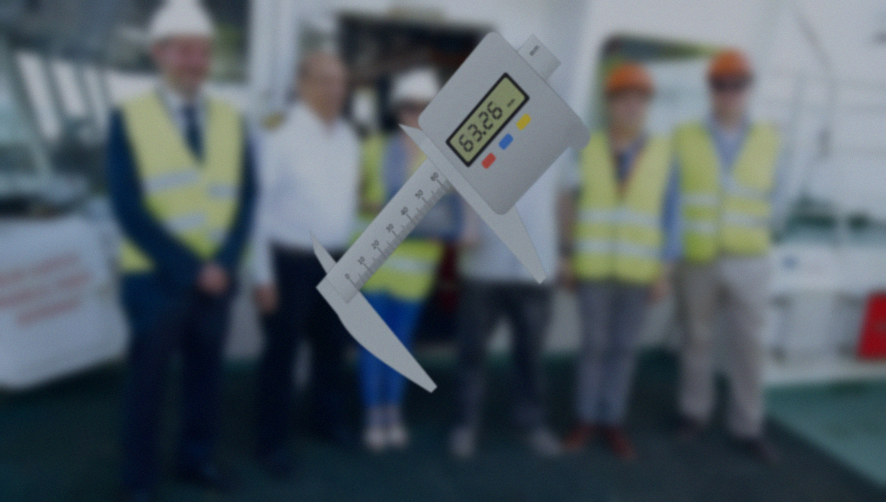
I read 63.26 mm
